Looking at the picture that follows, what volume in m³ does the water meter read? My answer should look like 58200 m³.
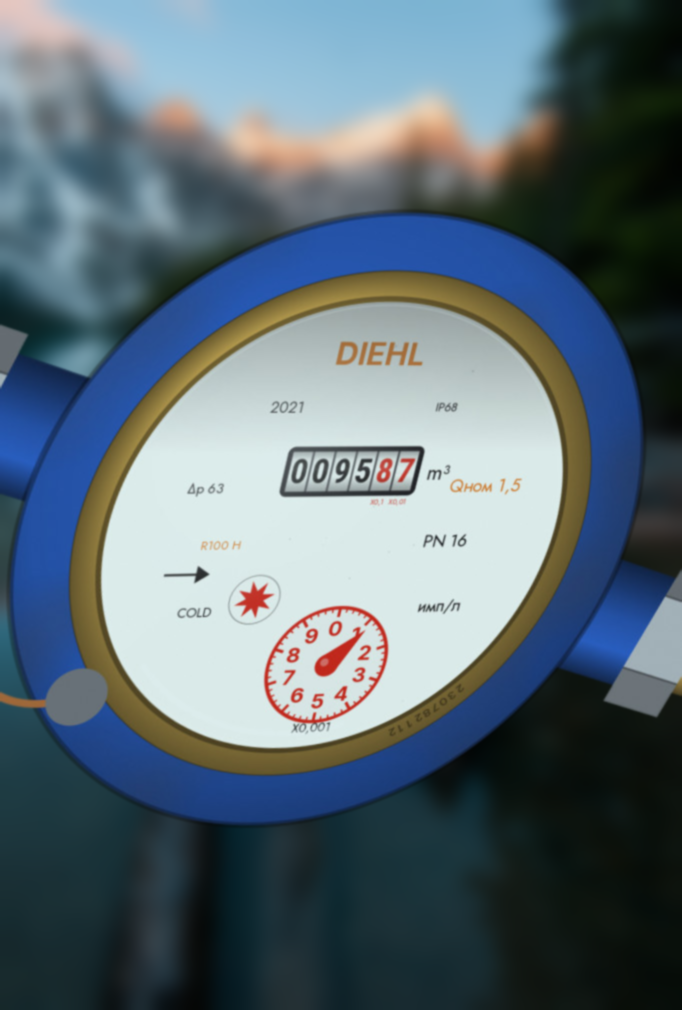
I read 95.871 m³
